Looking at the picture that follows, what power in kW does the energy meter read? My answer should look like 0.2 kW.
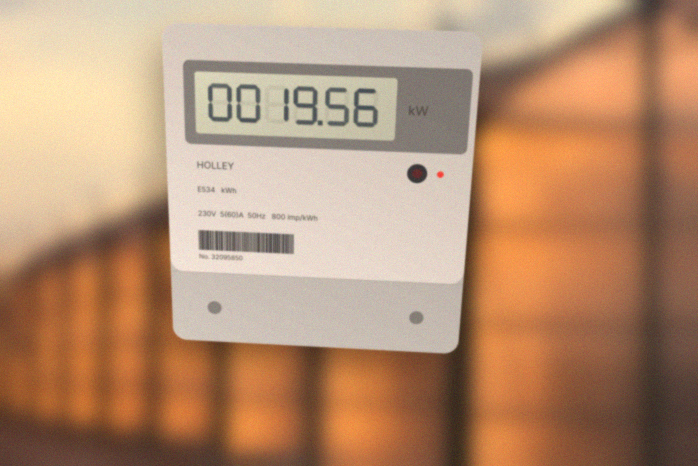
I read 19.56 kW
